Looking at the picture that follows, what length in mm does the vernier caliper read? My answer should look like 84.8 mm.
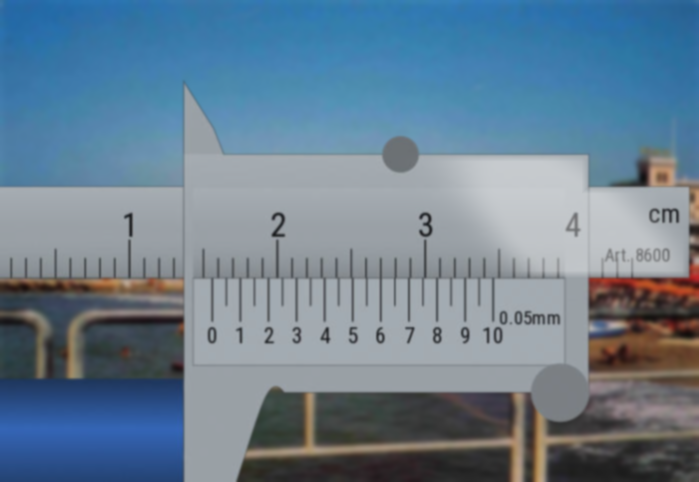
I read 15.6 mm
